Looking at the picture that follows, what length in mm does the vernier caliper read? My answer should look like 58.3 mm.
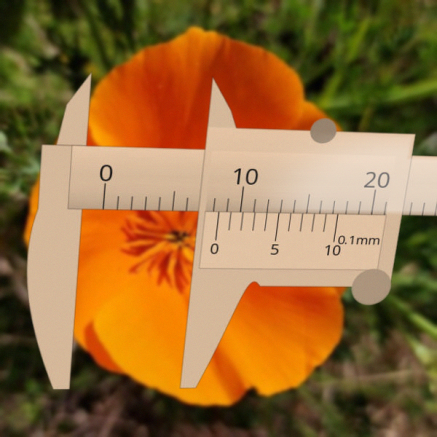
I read 8.4 mm
